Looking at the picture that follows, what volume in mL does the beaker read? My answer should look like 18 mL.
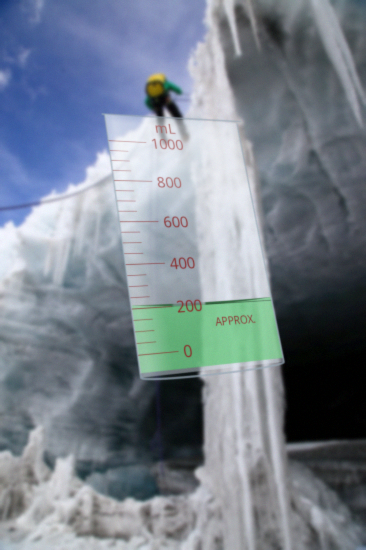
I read 200 mL
